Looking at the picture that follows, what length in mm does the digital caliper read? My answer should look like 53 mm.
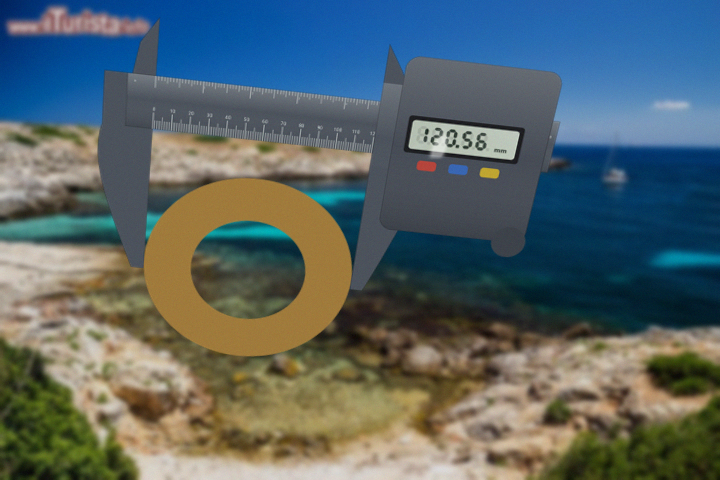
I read 120.56 mm
